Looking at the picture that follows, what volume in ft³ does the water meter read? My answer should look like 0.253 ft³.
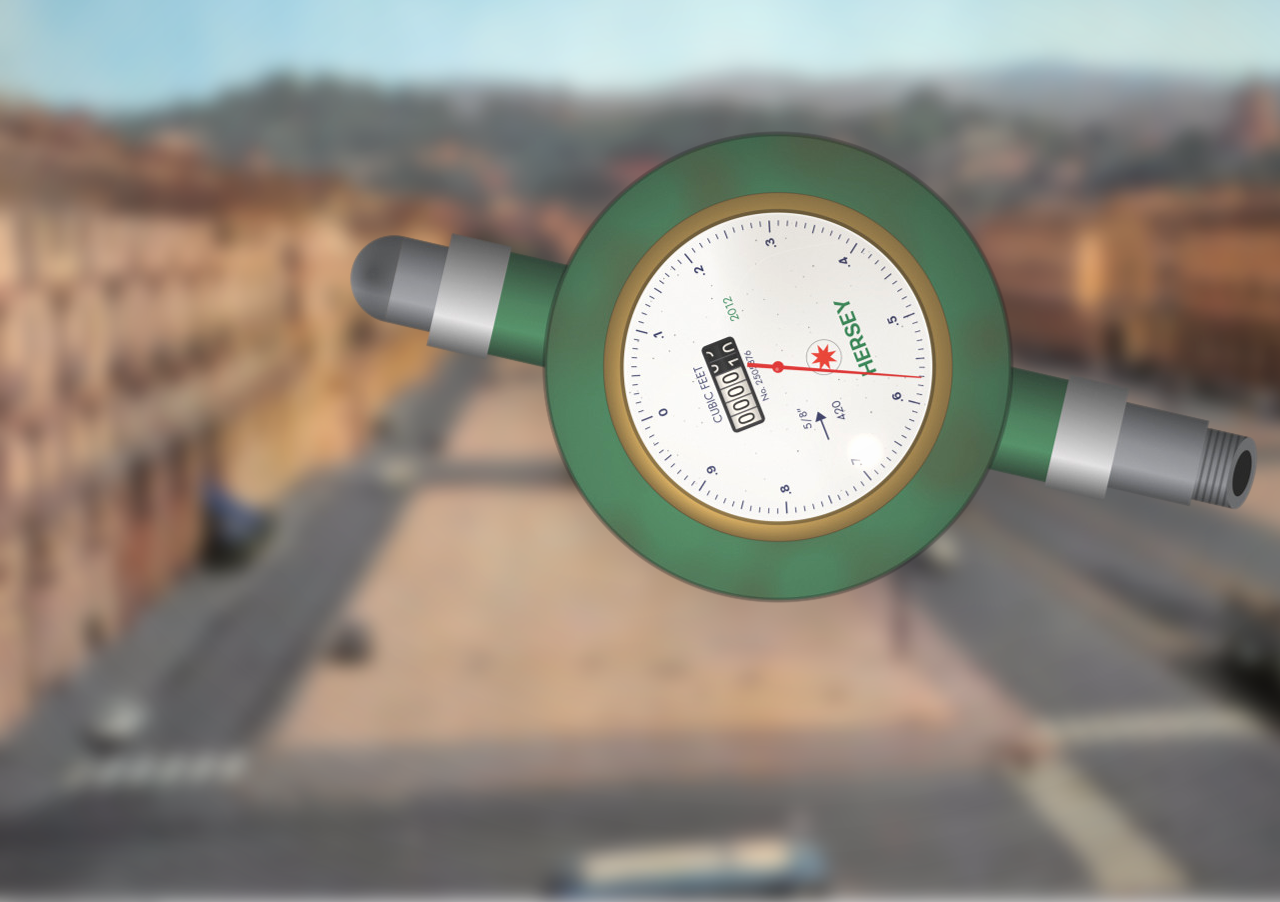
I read 9.57 ft³
